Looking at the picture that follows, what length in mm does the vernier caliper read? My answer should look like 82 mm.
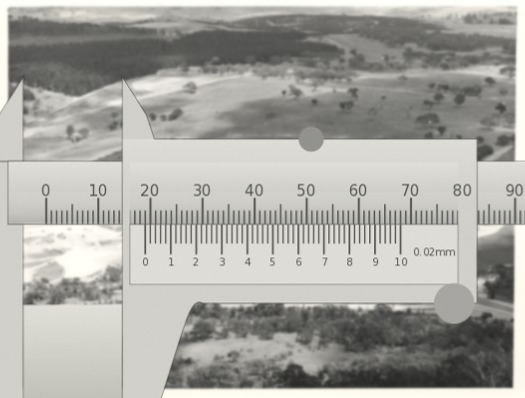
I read 19.0 mm
